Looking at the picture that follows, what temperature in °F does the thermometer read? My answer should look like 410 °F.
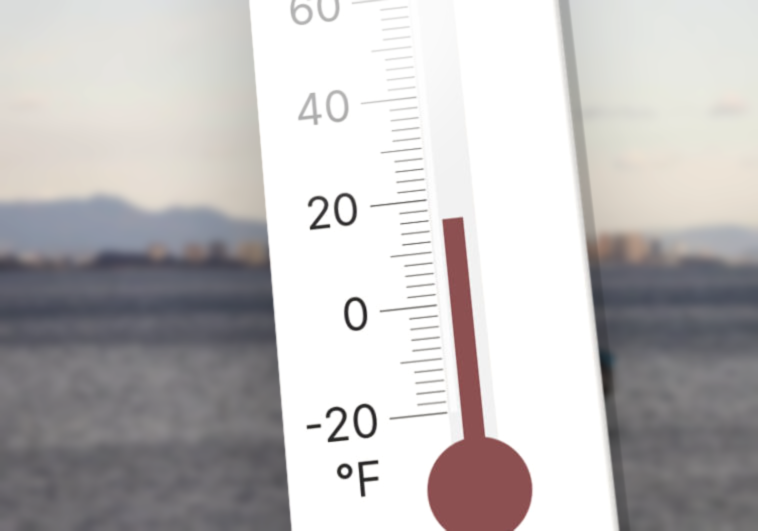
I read 16 °F
